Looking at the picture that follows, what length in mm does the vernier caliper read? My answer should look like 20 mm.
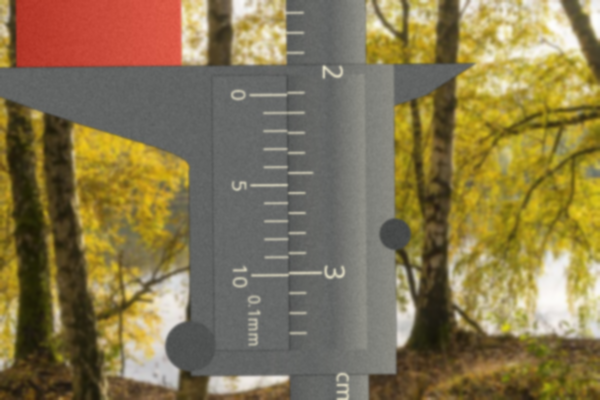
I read 21.1 mm
